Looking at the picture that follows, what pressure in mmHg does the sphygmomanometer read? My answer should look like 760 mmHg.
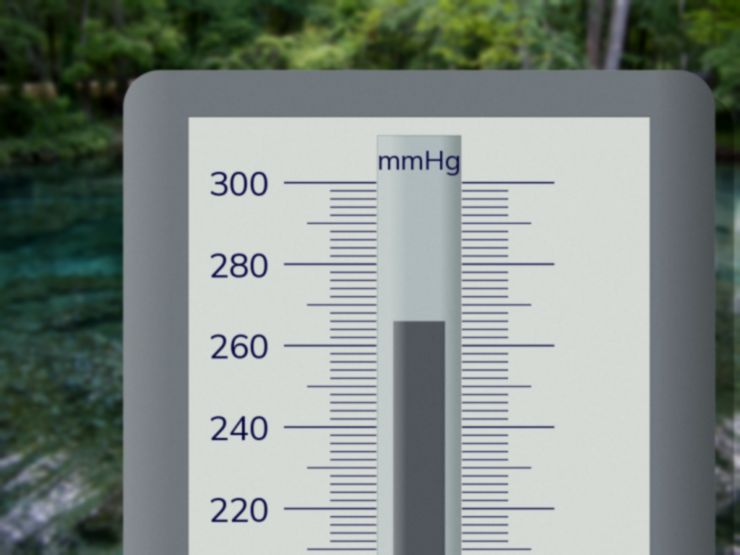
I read 266 mmHg
